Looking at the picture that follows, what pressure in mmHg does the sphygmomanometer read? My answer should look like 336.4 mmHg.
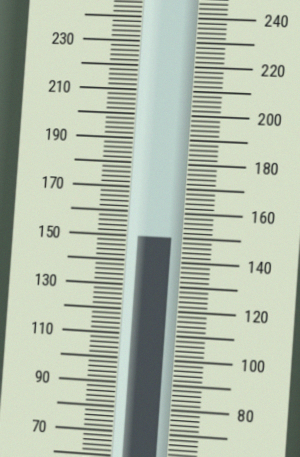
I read 150 mmHg
